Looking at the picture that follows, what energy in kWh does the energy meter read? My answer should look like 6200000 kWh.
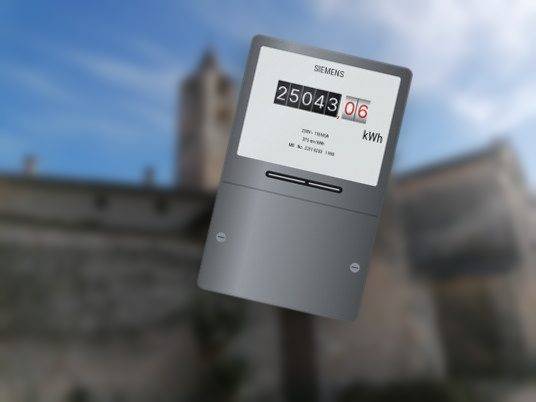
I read 25043.06 kWh
